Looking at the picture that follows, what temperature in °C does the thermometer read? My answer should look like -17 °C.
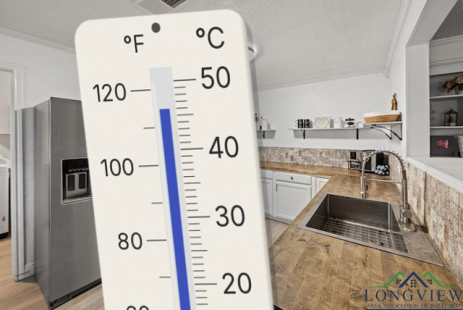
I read 46 °C
